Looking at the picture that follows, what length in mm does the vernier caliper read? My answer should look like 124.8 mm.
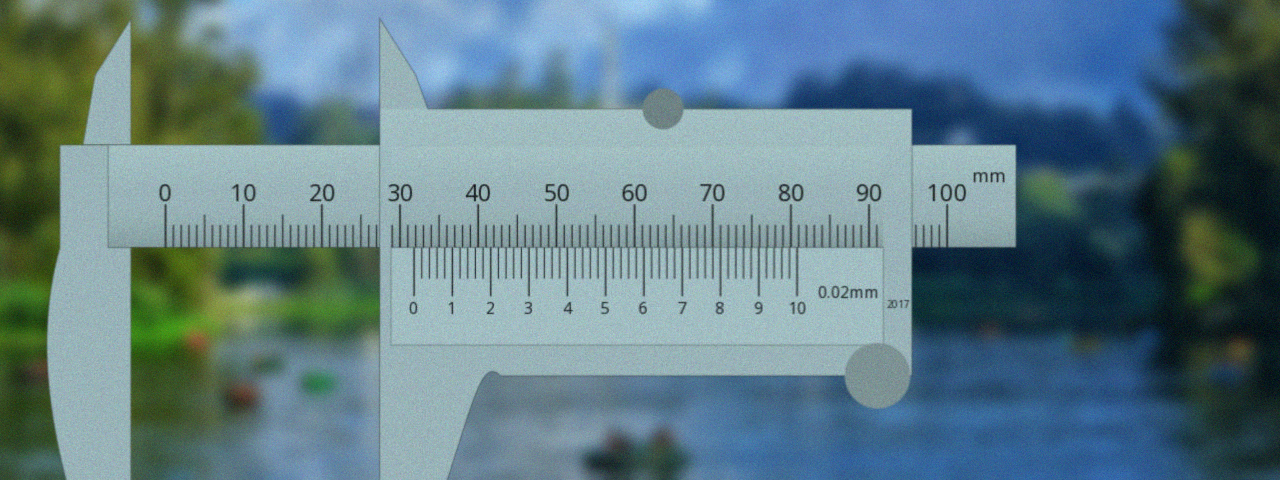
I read 31.8 mm
